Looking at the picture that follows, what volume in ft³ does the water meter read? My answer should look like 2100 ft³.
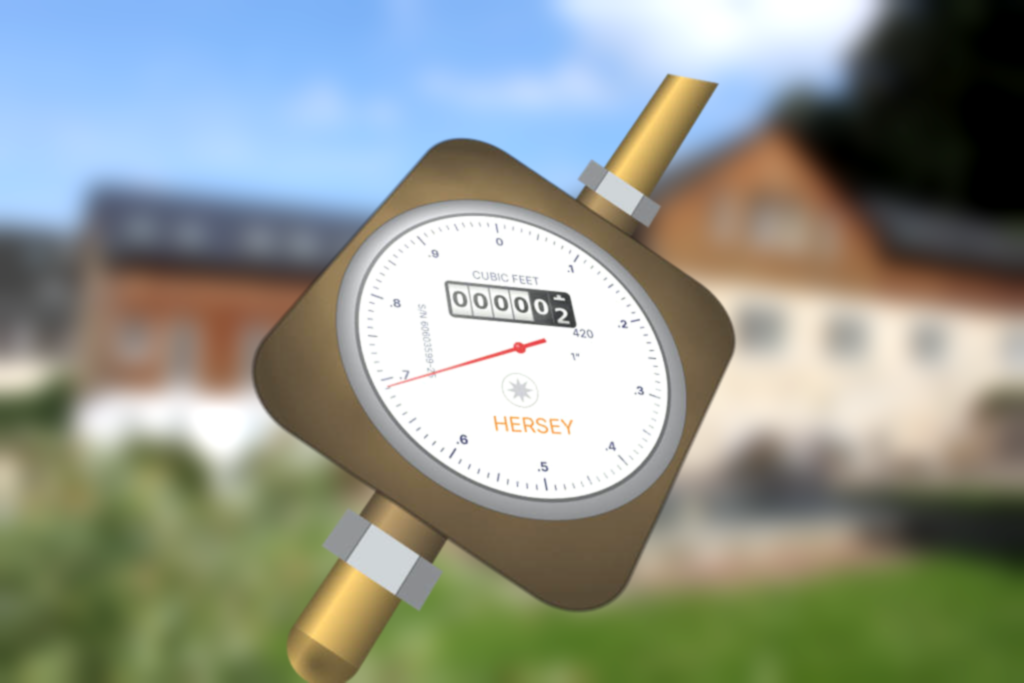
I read 1.69 ft³
